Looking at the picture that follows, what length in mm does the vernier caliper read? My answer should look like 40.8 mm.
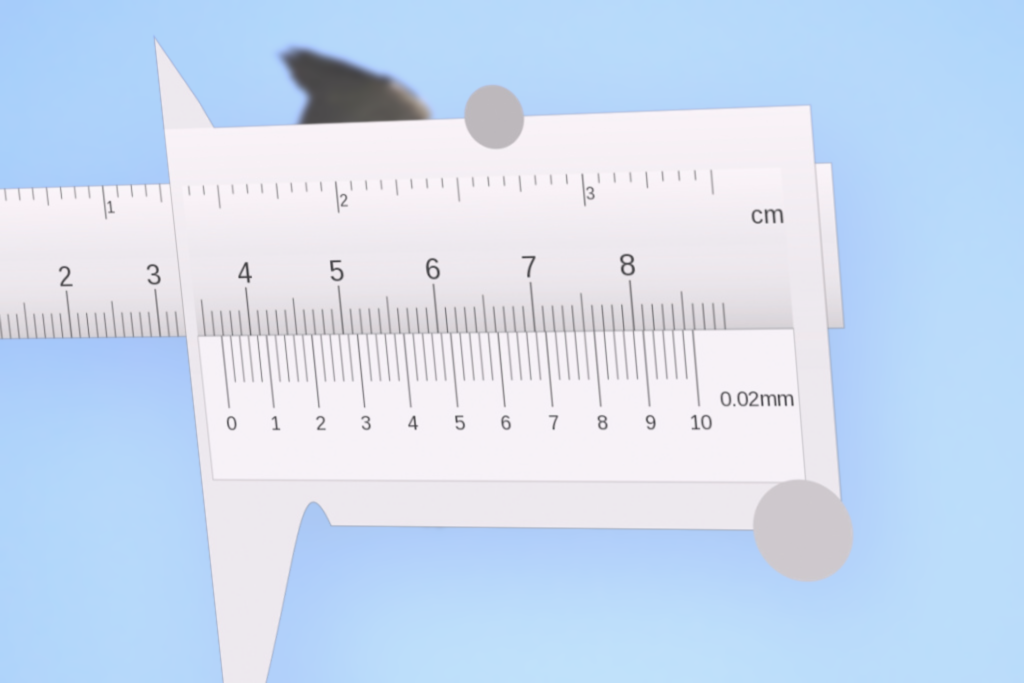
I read 36.8 mm
